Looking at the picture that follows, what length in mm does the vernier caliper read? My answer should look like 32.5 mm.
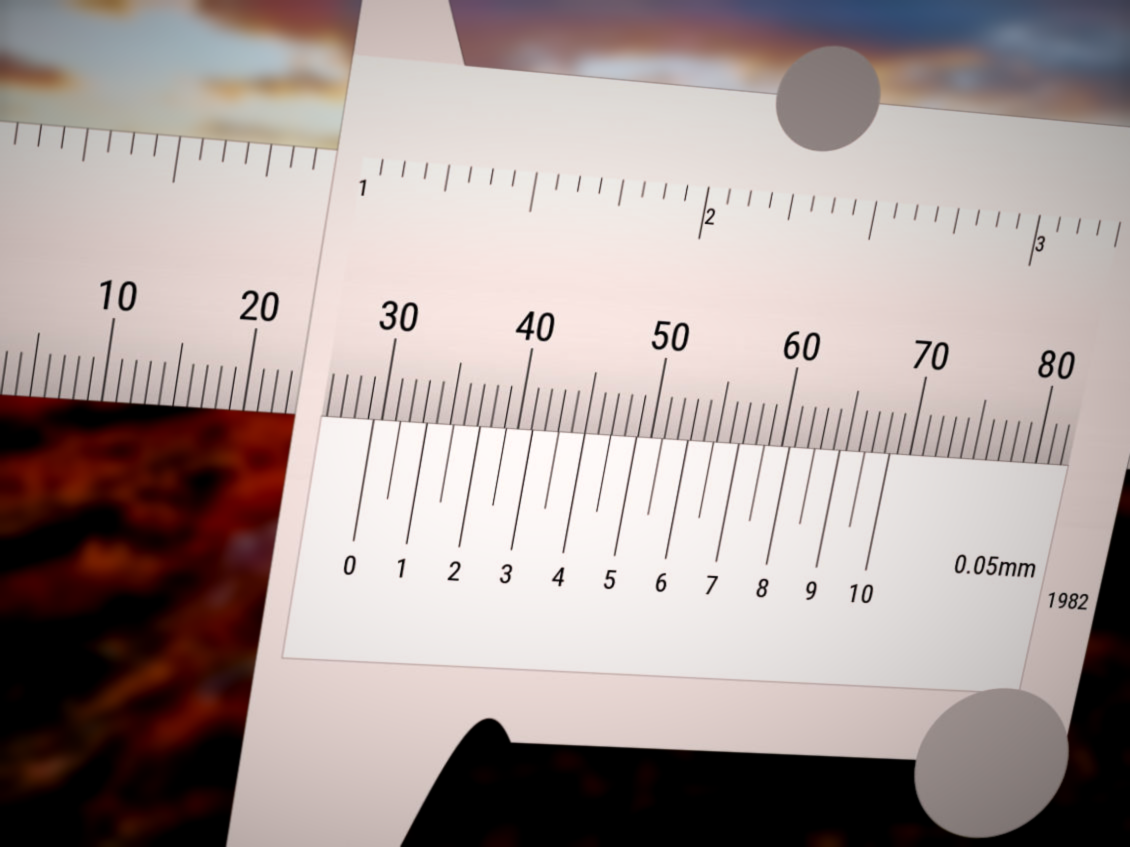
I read 29.4 mm
